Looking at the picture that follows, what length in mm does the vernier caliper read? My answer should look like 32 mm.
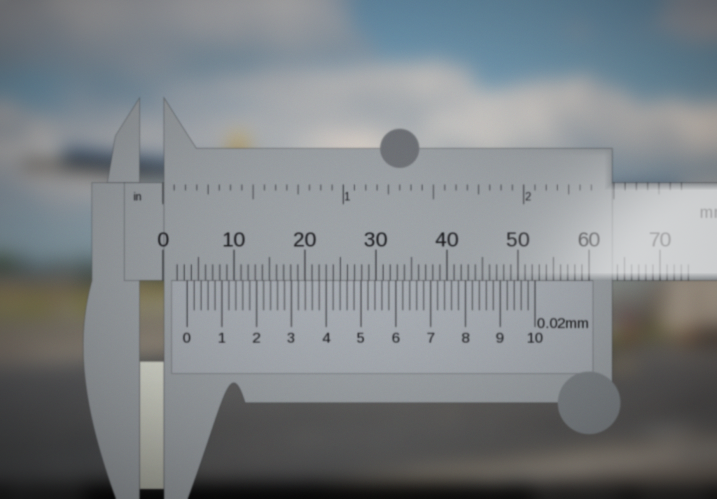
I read 3.4 mm
